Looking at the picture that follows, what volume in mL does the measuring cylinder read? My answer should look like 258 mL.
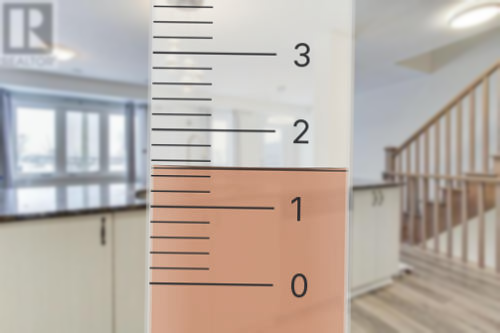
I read 1.5 mL
